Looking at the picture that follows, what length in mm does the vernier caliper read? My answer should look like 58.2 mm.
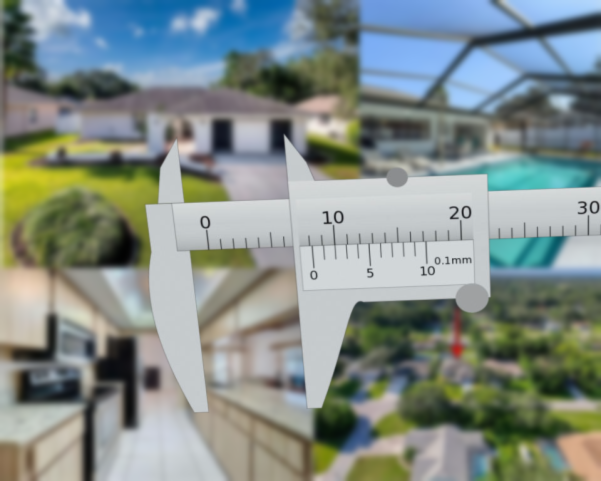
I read 8.2 mm
